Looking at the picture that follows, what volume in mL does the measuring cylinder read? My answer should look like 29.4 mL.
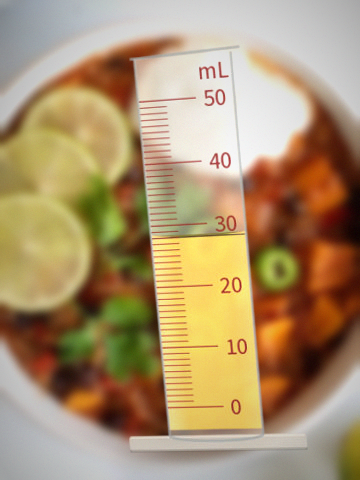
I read 28 mL
